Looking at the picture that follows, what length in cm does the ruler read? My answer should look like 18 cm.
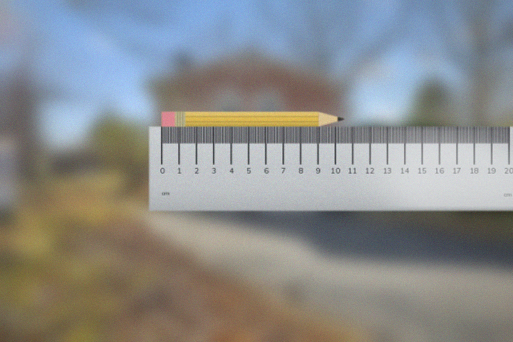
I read 10.5 cm
